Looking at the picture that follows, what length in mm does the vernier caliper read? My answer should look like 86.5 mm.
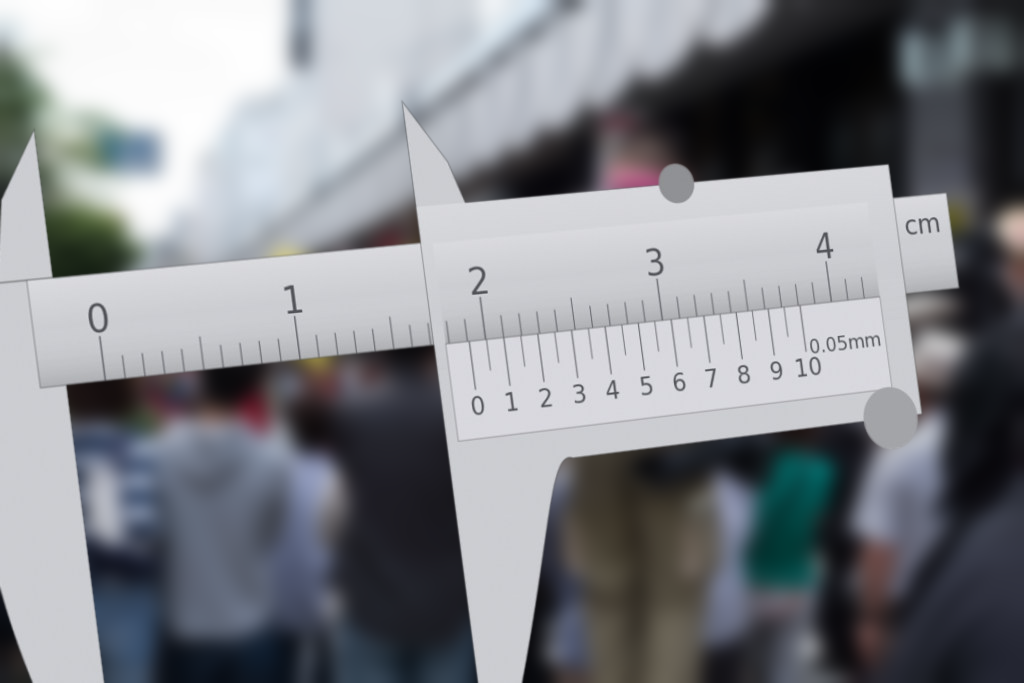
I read 19.1 mm
